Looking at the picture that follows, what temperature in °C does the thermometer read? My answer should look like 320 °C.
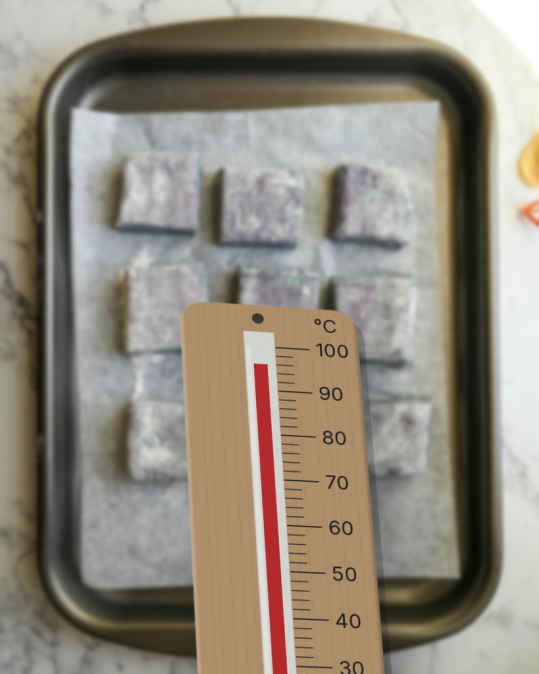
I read 96 °C
